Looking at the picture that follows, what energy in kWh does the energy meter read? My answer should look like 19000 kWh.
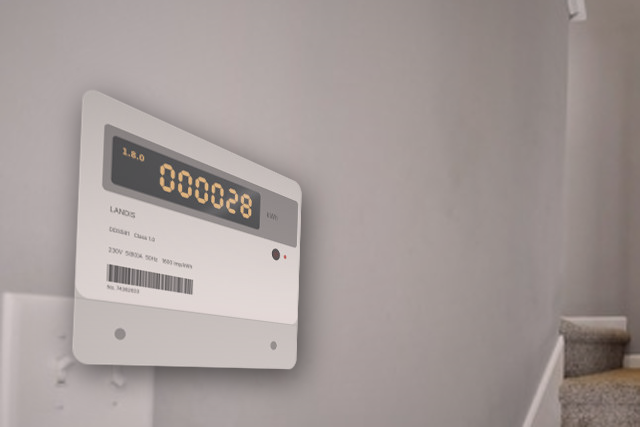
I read 28 kWh
